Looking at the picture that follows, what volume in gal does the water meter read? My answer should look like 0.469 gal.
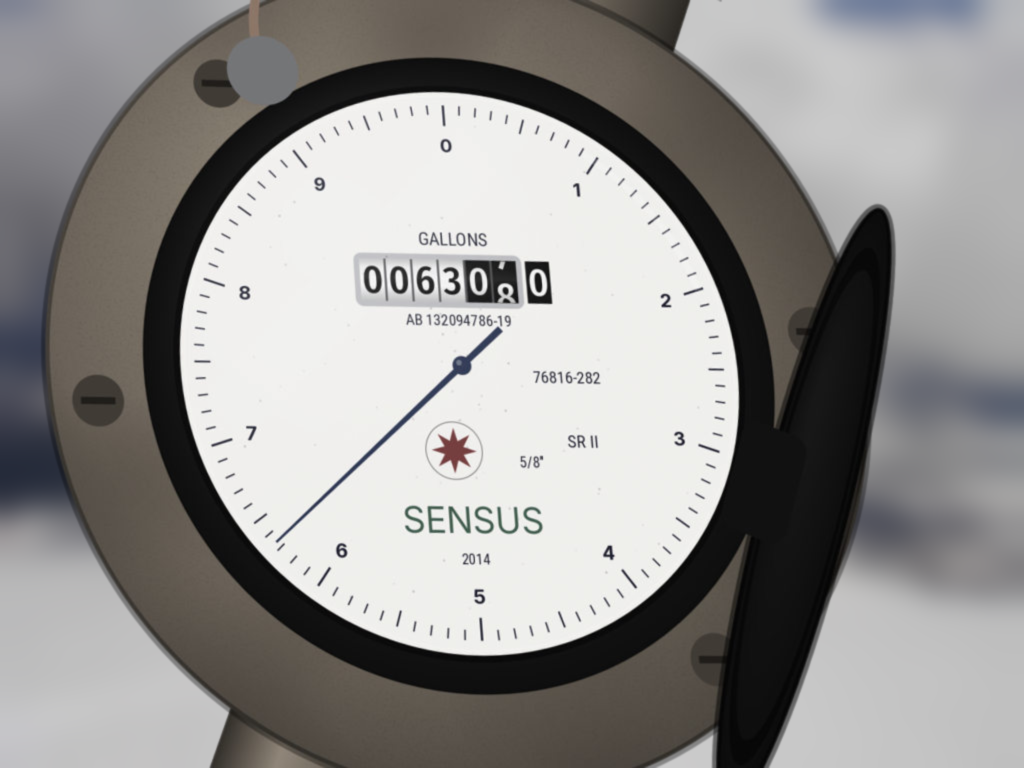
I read 63076.3 gal
